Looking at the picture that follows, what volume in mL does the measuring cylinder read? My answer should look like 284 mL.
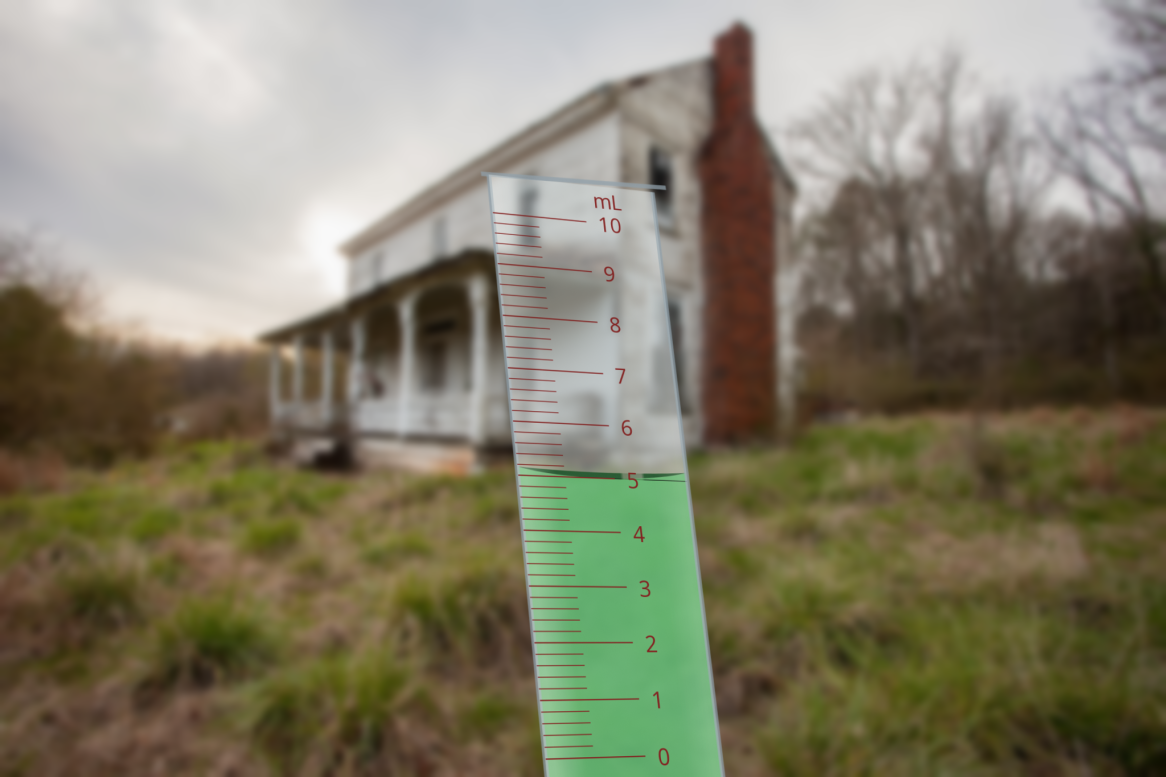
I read 5 mL
